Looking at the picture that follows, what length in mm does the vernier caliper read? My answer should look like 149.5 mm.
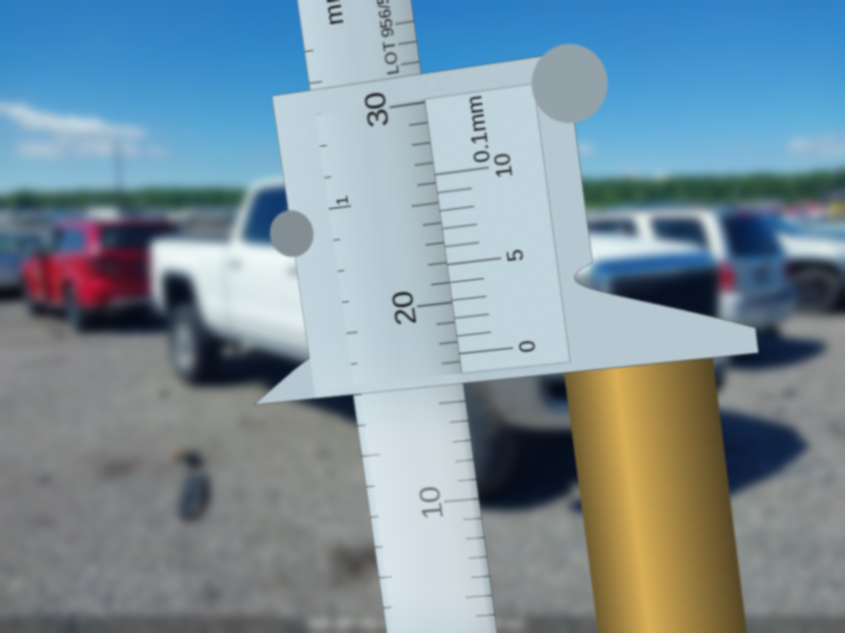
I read 17.4 mm
